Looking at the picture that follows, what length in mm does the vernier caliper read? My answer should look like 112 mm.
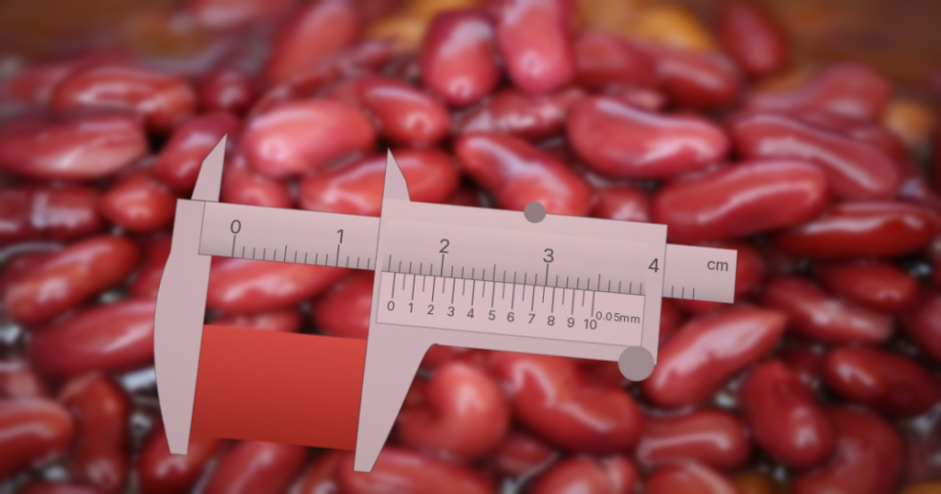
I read 15.6 mm
